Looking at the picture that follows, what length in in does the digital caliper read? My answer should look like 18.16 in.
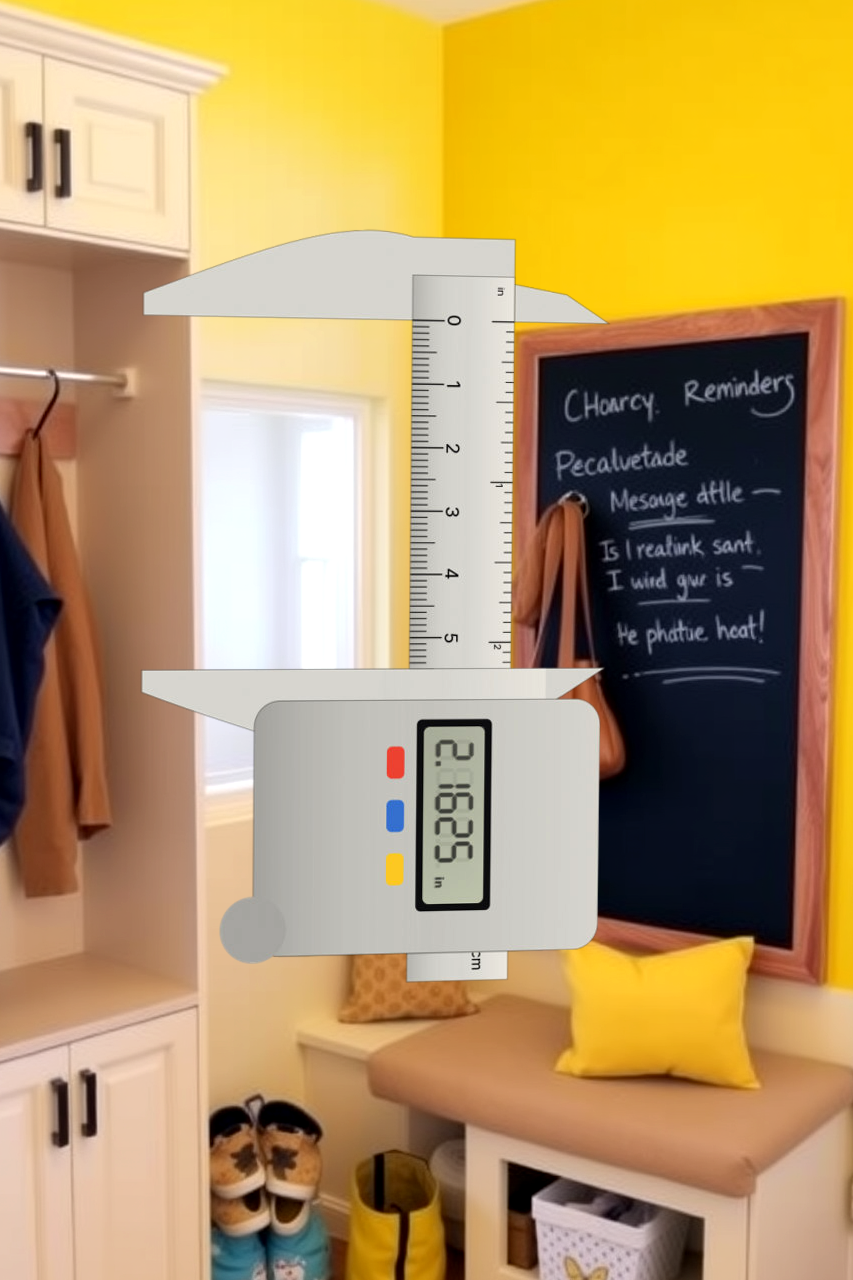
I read 2.1625 in
